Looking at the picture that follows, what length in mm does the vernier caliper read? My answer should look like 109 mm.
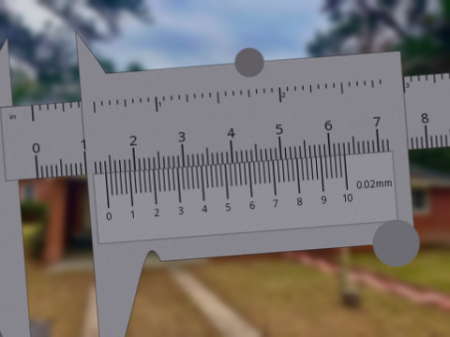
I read 14.0 mm
